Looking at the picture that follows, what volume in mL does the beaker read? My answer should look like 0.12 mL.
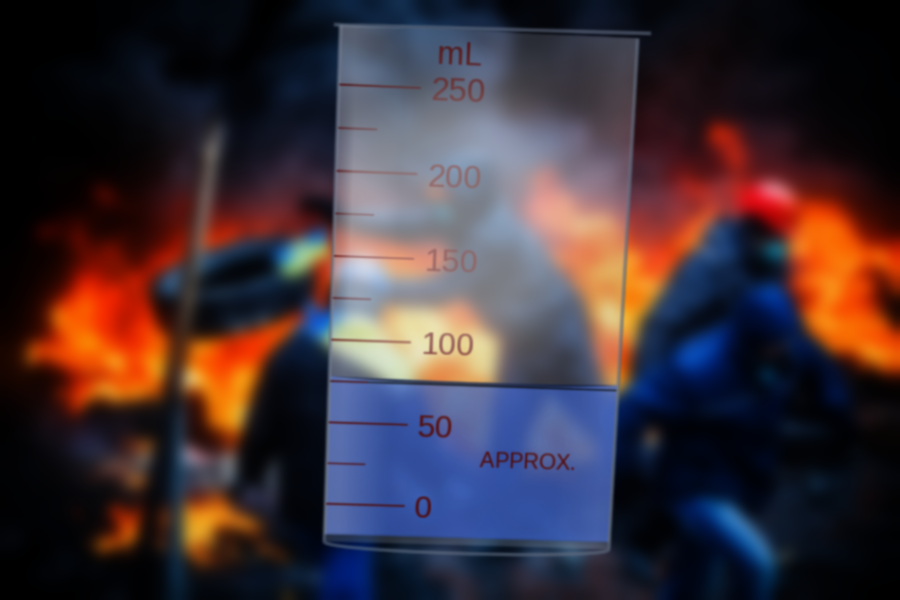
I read 75 mL
